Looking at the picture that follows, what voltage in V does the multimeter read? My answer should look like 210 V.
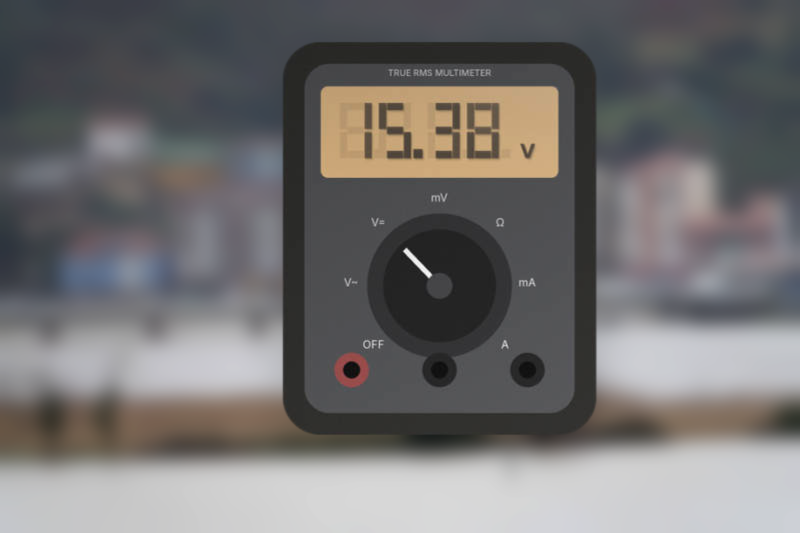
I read 15.38 V
